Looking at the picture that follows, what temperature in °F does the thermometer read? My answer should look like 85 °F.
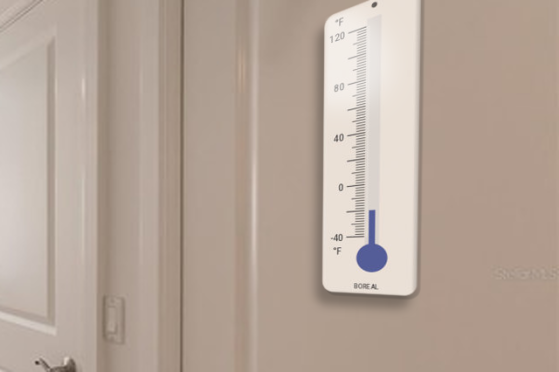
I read -20 °F
